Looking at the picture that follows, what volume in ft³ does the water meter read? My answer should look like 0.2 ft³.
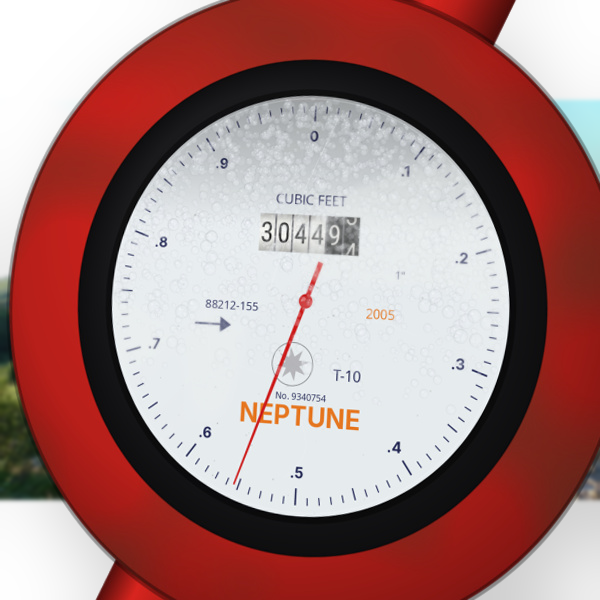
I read 304493.55 ft³
